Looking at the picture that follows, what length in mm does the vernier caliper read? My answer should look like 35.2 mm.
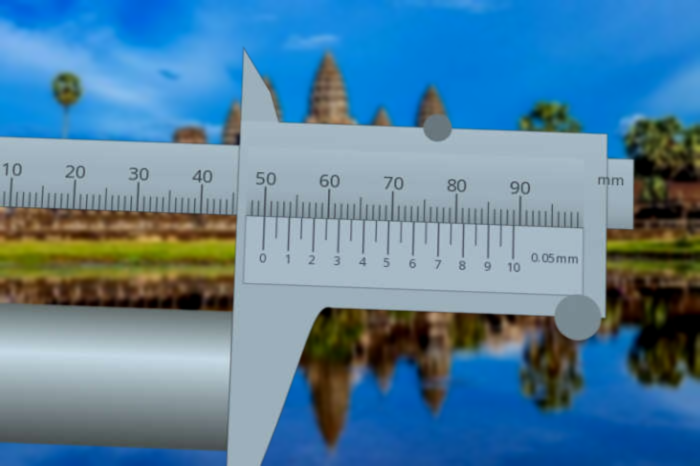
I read 50.0 mm
